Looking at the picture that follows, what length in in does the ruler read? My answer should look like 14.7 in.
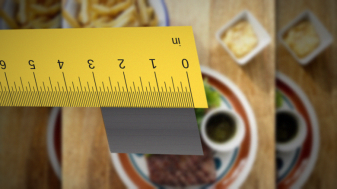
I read 3 in
